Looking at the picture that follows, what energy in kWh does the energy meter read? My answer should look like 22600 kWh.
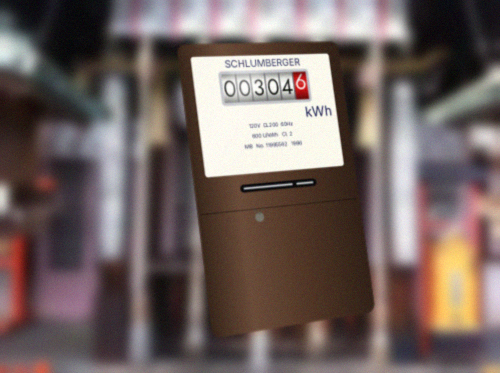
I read 304.6 kWh
